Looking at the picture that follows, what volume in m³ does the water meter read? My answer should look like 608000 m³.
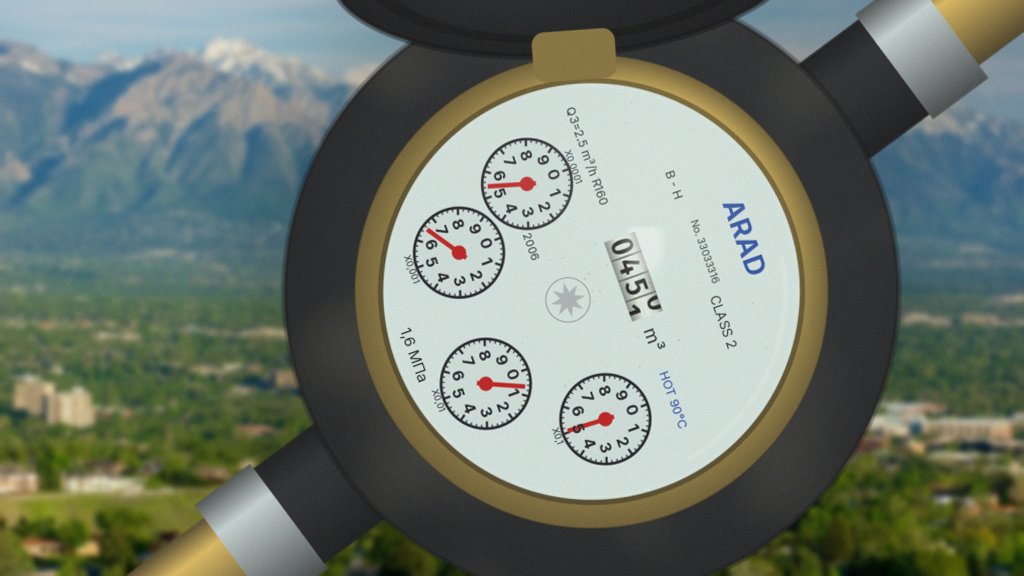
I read 450.5065 m³
